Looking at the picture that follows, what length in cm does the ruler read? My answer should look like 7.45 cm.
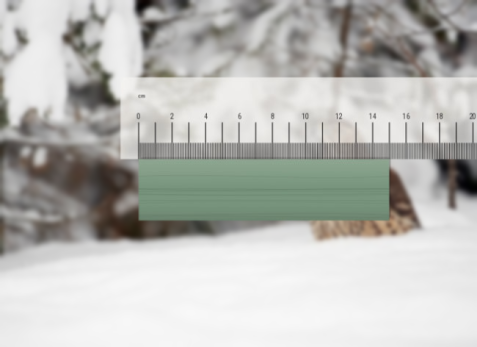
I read 15 cm
